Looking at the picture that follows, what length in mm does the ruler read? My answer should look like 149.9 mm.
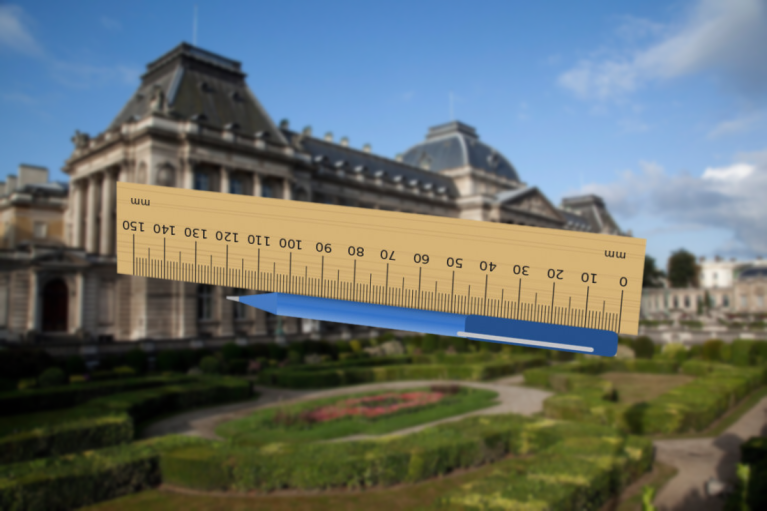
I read 120 mm
